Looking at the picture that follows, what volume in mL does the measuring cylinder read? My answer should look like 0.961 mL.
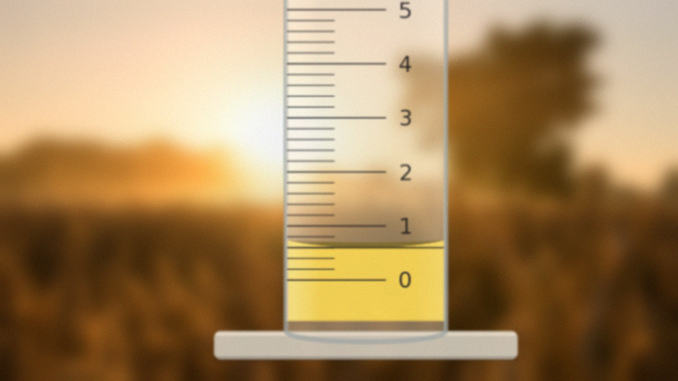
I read 0.6 mL
